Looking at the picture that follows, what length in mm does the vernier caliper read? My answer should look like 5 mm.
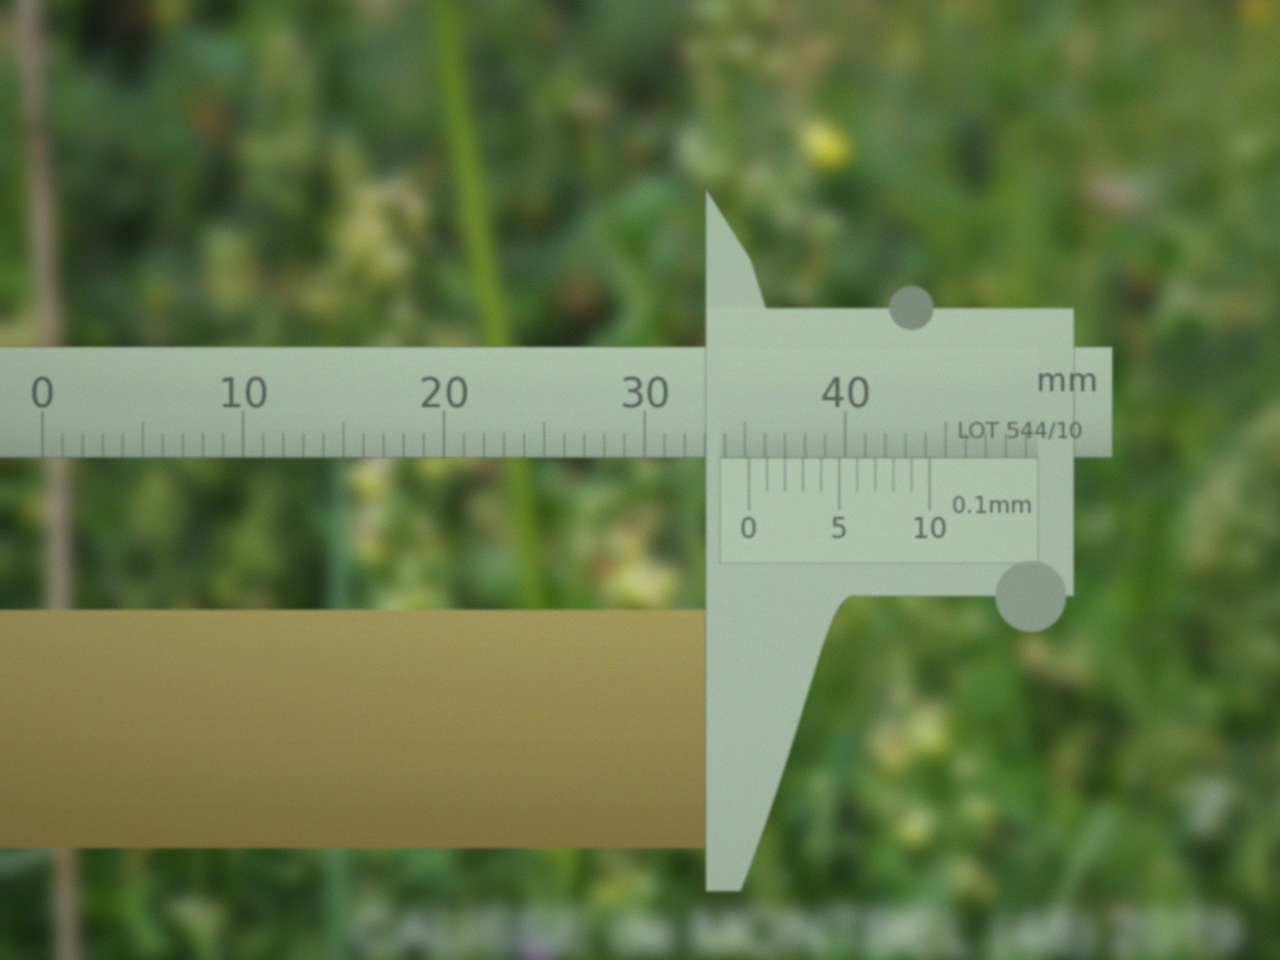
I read 35.2 mm
